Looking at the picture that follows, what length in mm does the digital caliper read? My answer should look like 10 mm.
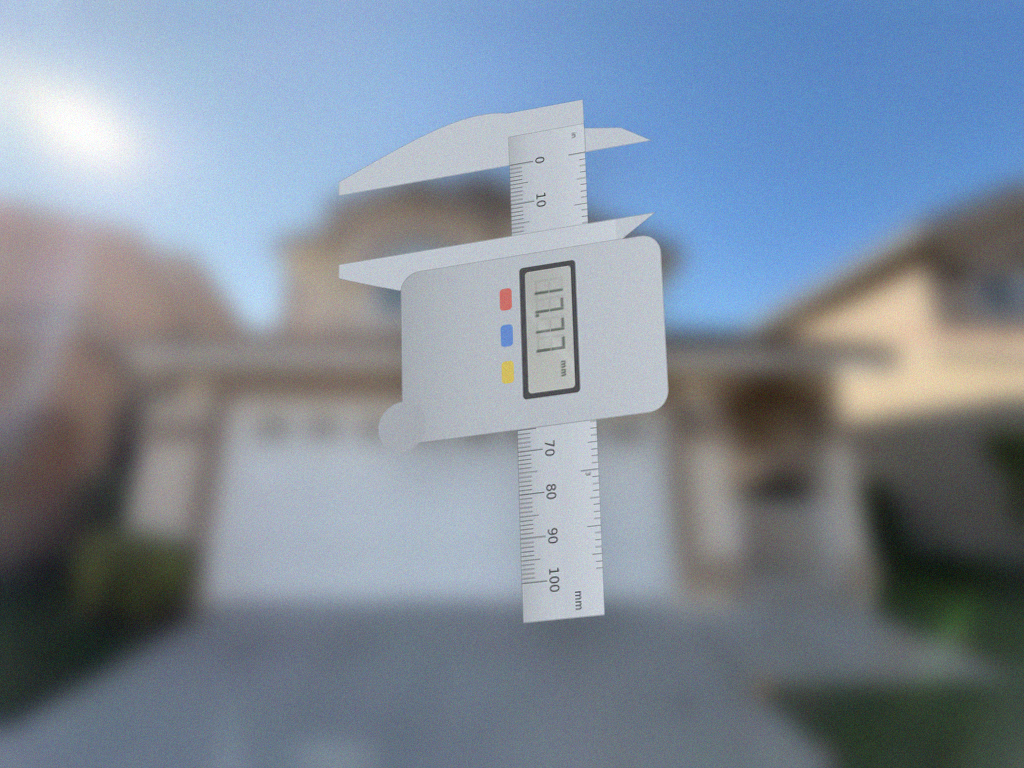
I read 17.77 mm
